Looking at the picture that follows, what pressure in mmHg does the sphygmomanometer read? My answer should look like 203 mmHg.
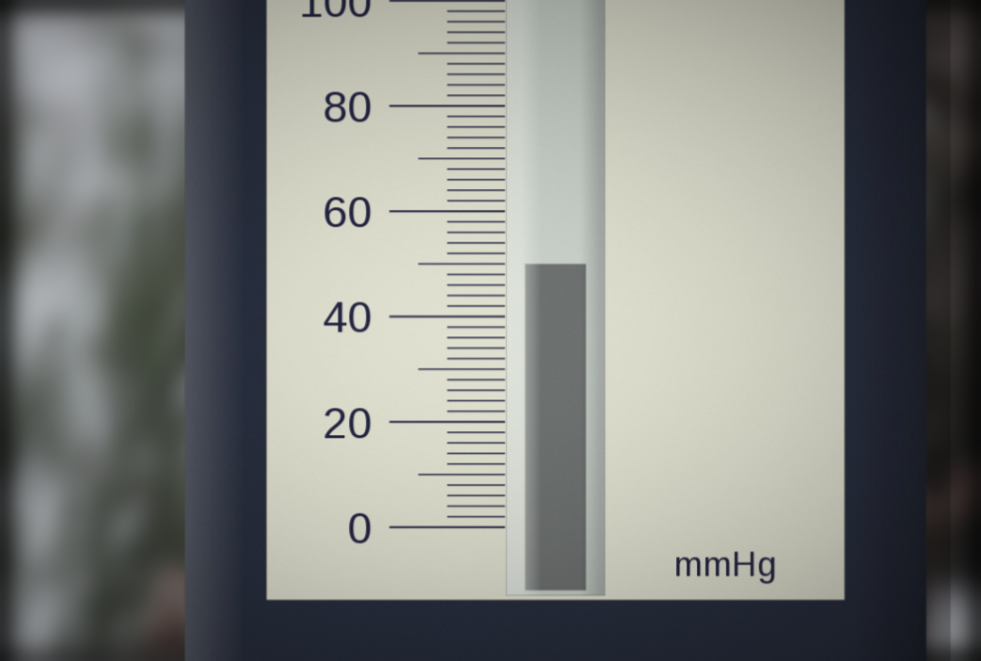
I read 50 mmHg
